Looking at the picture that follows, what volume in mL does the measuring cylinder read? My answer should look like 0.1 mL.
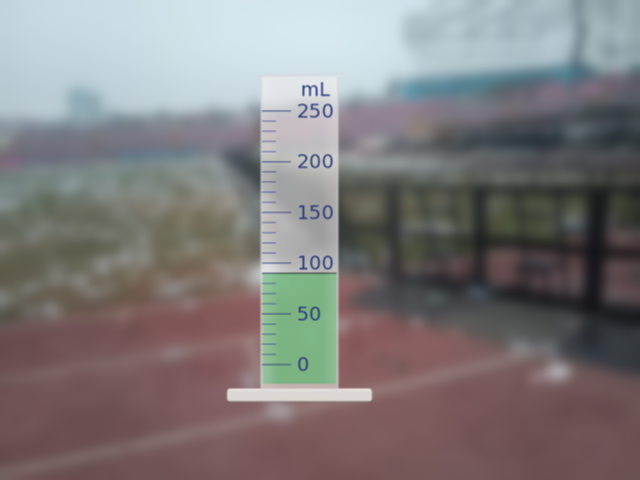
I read 90 mL
